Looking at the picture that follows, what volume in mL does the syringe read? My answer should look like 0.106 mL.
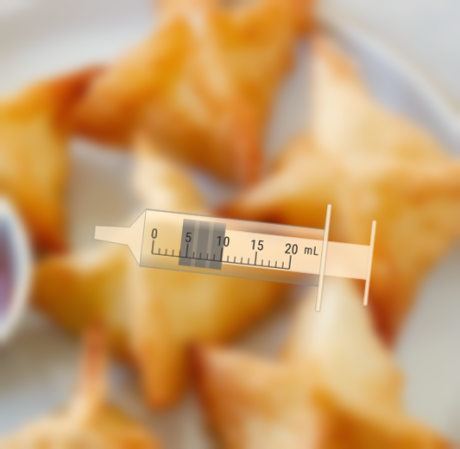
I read 4 mL
